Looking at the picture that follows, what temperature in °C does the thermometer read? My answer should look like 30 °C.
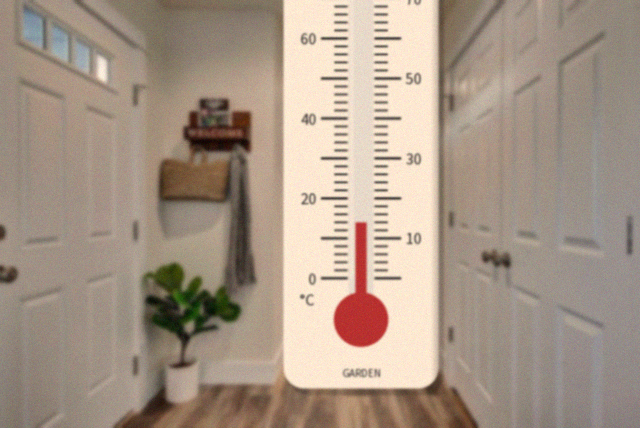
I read 14 °C
